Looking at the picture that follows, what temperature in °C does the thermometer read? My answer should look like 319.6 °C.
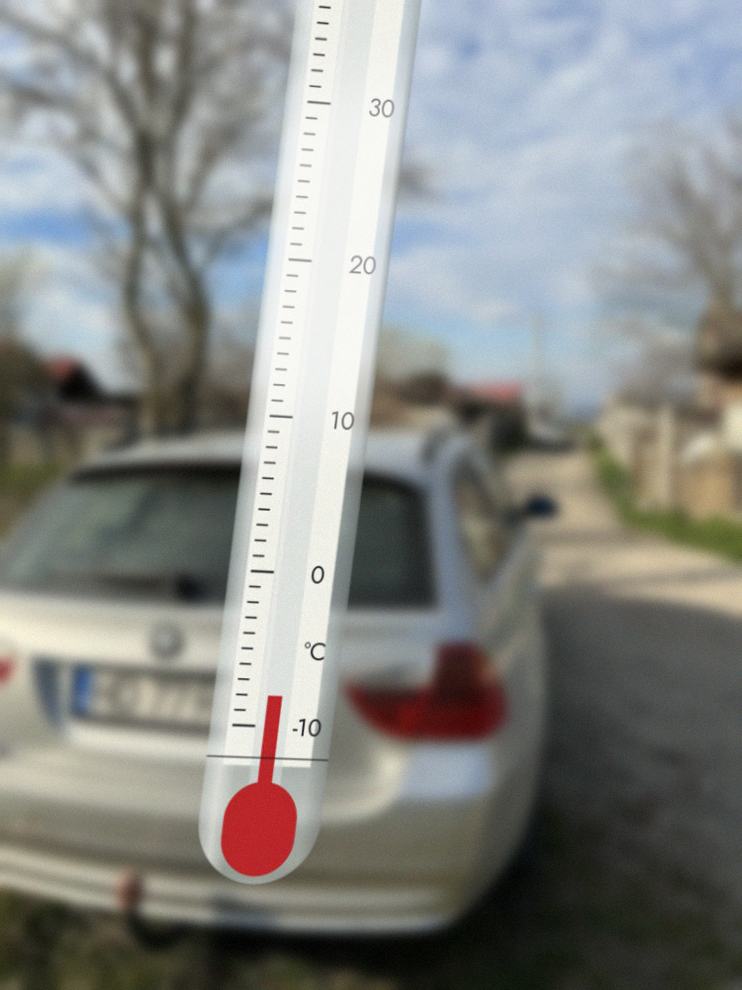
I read -8 °C
